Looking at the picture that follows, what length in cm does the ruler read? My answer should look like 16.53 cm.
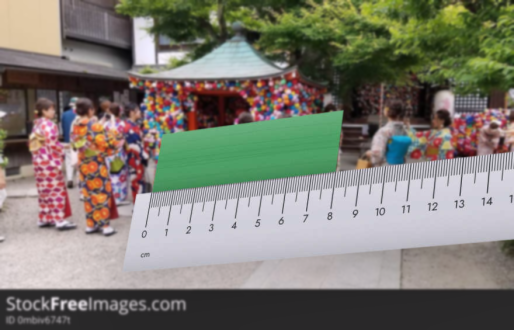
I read 8 cm
